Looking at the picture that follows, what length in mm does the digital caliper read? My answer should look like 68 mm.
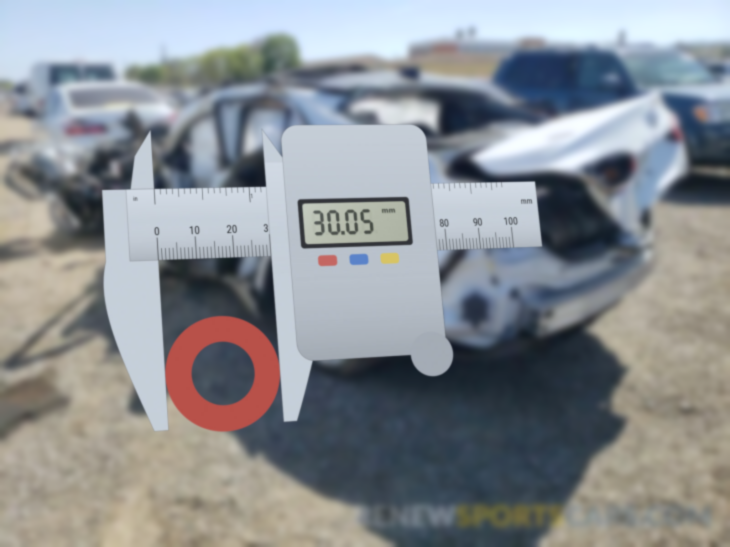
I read 30.05 mm
